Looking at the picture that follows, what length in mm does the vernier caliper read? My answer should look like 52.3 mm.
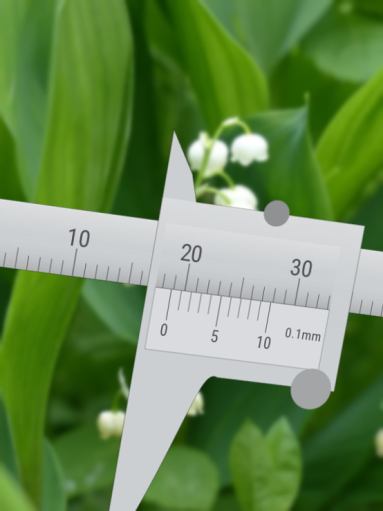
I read 18.8 mm
